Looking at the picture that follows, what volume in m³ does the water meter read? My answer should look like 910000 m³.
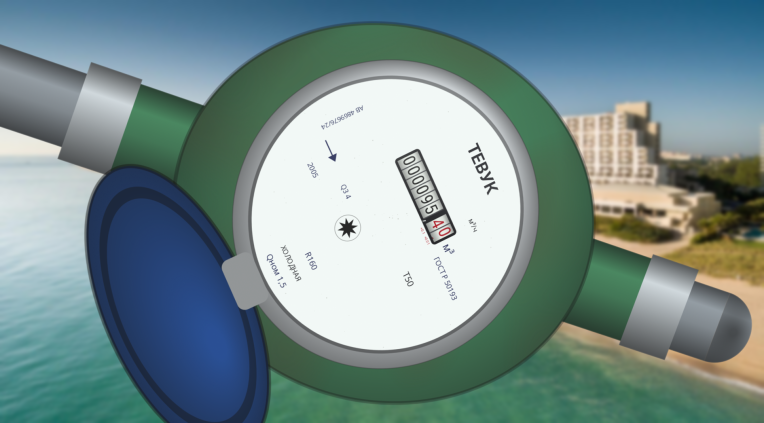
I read 95.40 m³
